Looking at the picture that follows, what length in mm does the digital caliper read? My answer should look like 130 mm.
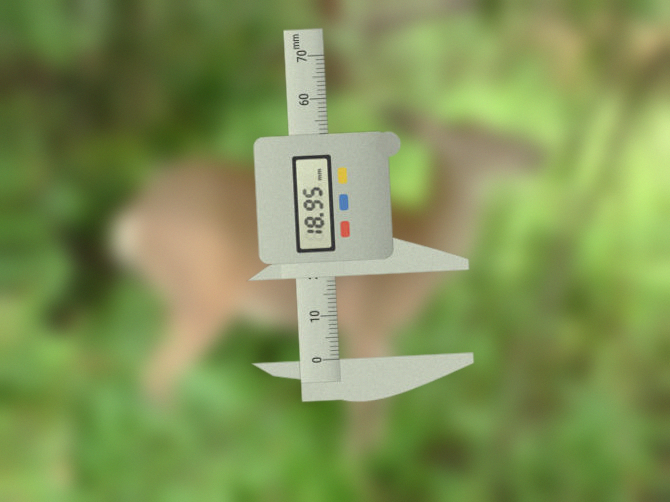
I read 18.95 mm
